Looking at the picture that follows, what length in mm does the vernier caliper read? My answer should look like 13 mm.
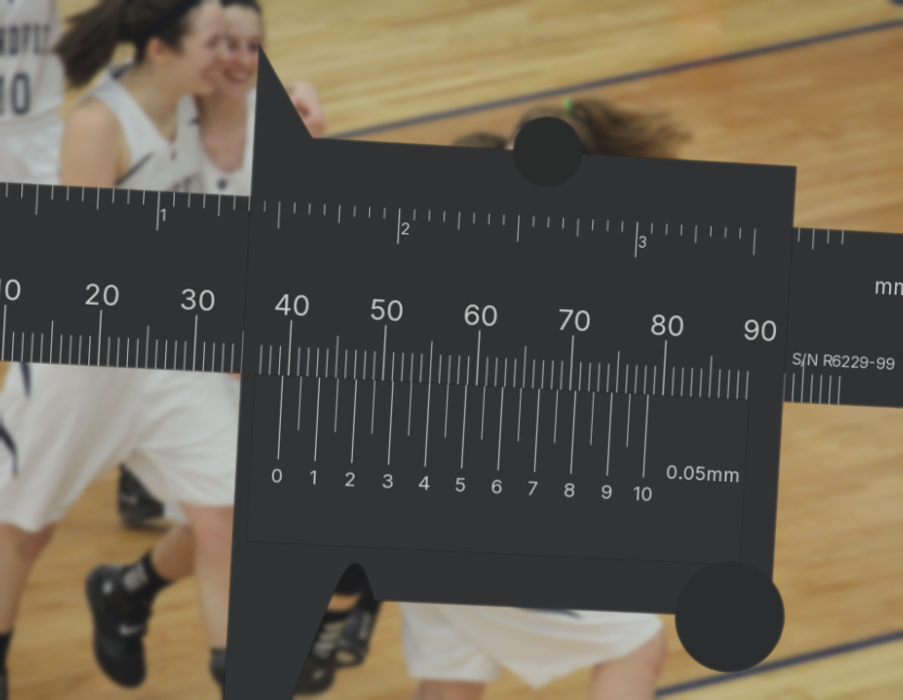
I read 39.4 mm
